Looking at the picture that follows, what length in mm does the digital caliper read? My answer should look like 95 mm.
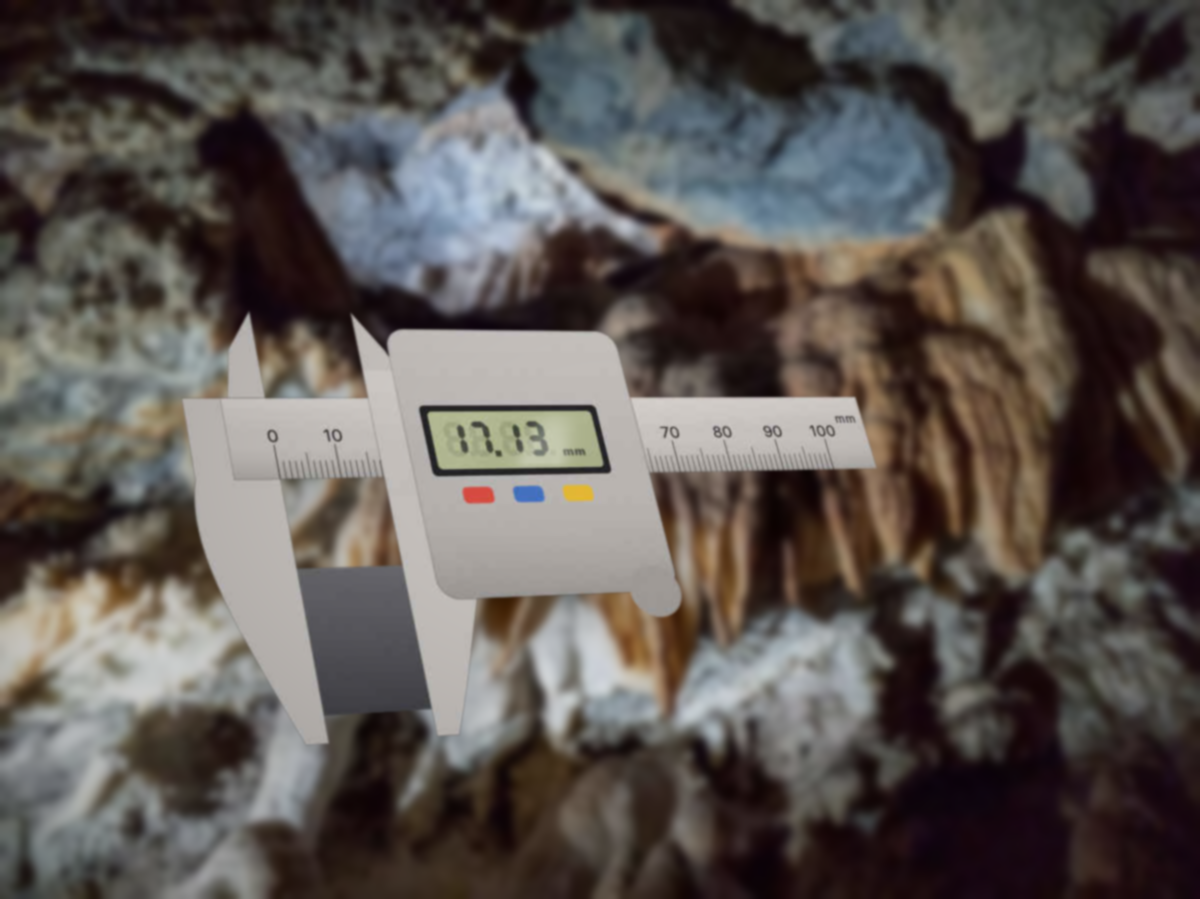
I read 17.13 mm
